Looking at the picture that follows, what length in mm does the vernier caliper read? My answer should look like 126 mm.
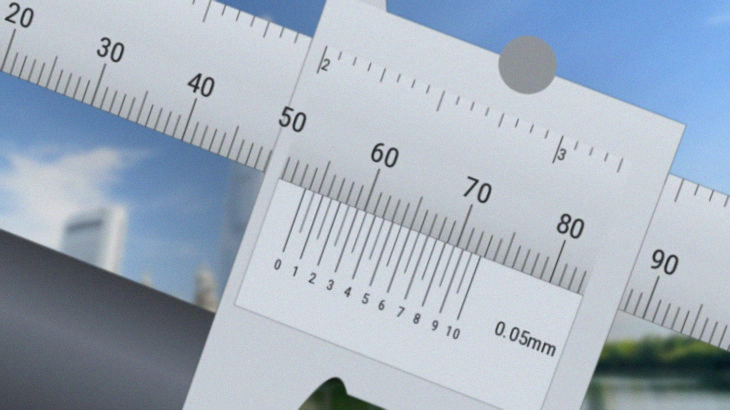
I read 53.6 mm
